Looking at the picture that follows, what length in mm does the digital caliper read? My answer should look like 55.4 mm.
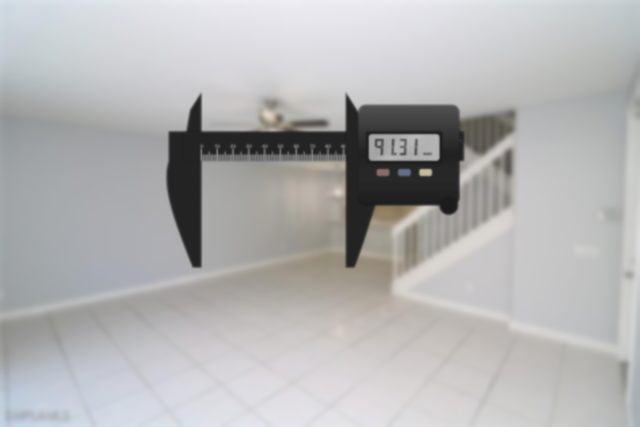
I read 91.31 mm
